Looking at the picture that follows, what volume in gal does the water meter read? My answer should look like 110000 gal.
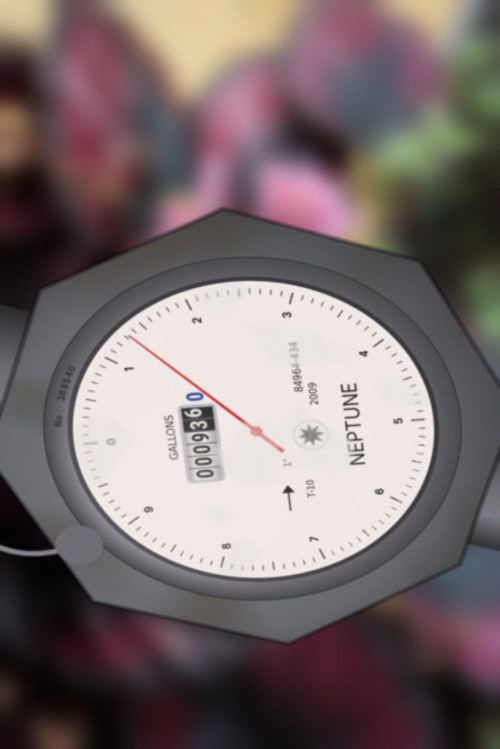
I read 9361.3 gal
